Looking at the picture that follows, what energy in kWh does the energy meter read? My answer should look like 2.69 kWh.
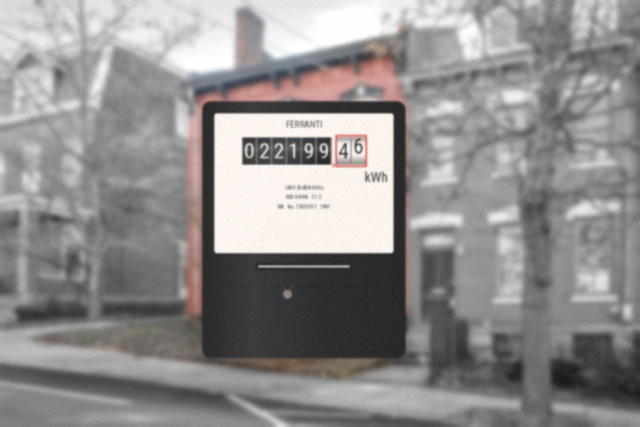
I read 22199.46 kWh
